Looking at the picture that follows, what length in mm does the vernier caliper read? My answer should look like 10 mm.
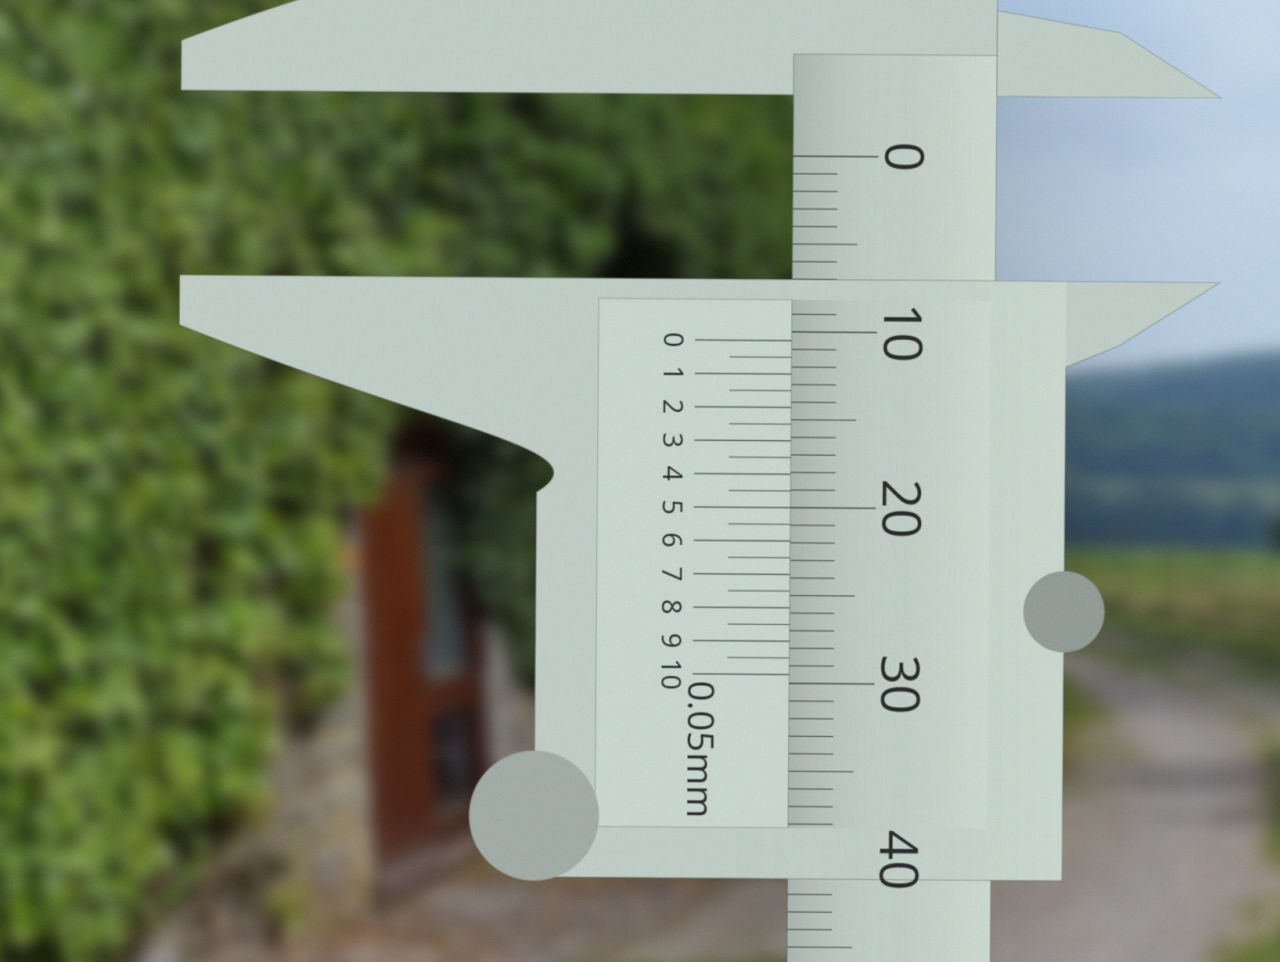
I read 10.5 mm
